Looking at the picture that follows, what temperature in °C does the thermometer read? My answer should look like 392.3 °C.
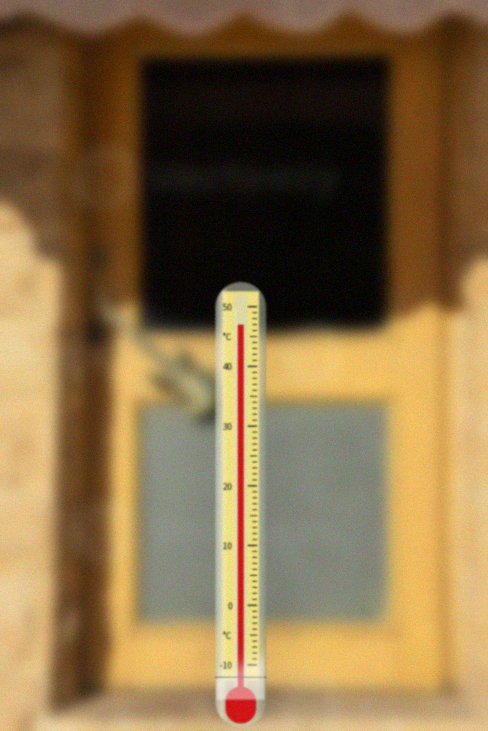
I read 47 °C
